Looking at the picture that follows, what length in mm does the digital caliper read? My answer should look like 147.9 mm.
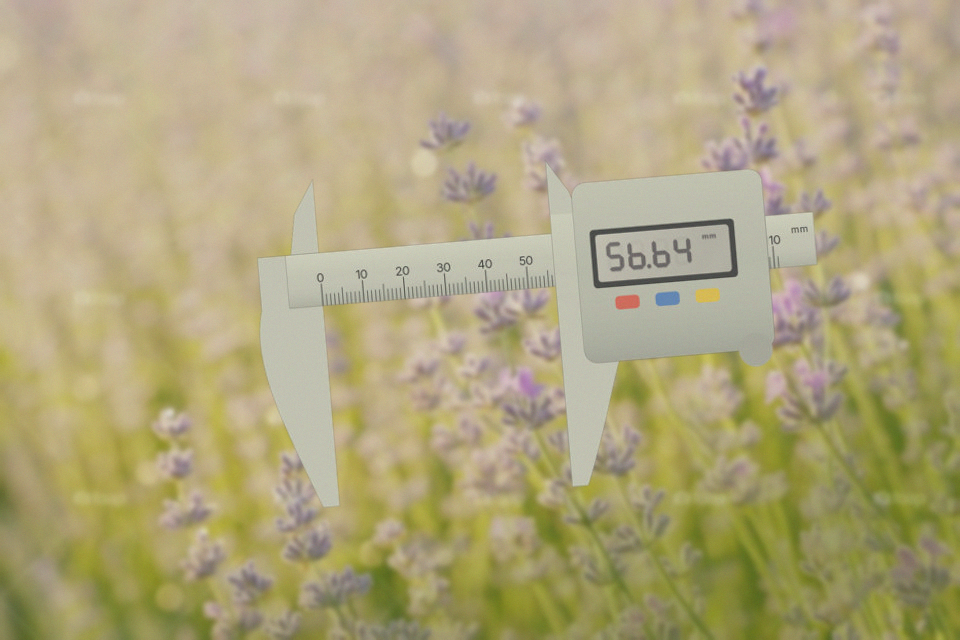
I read 56.64 mm
